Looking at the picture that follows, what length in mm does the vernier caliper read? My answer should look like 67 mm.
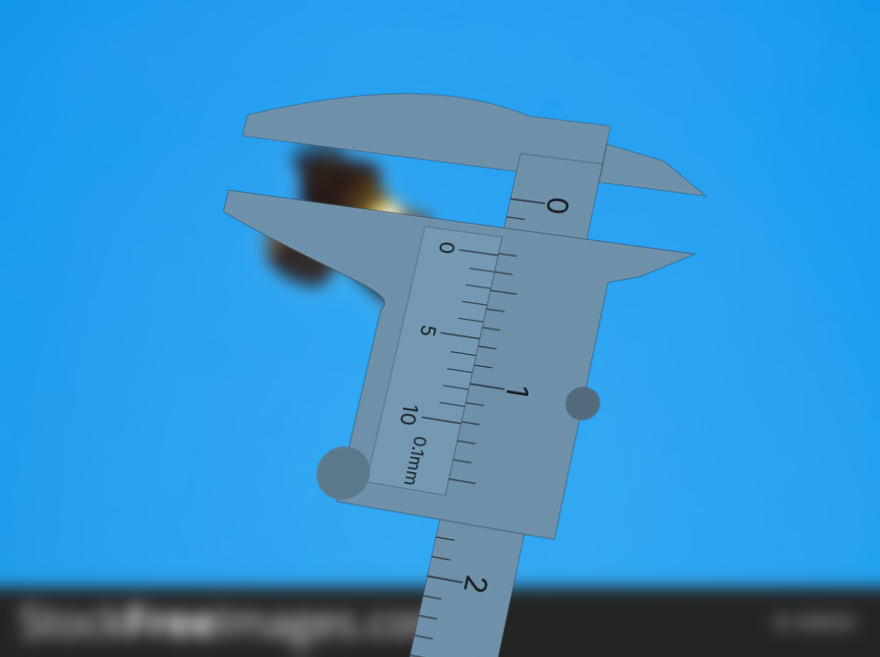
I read 3.1 mm
